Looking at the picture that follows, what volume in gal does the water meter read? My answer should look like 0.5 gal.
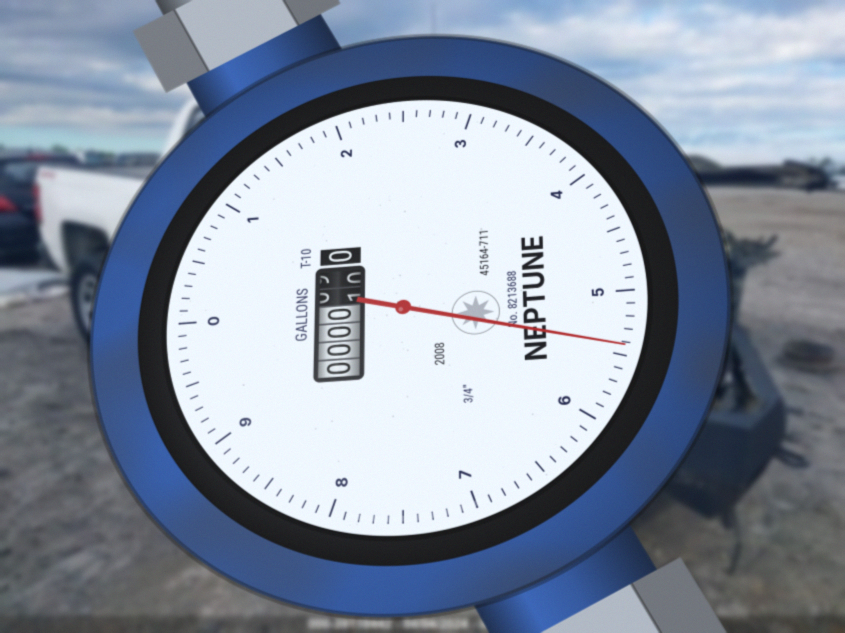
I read 95.4 gal
